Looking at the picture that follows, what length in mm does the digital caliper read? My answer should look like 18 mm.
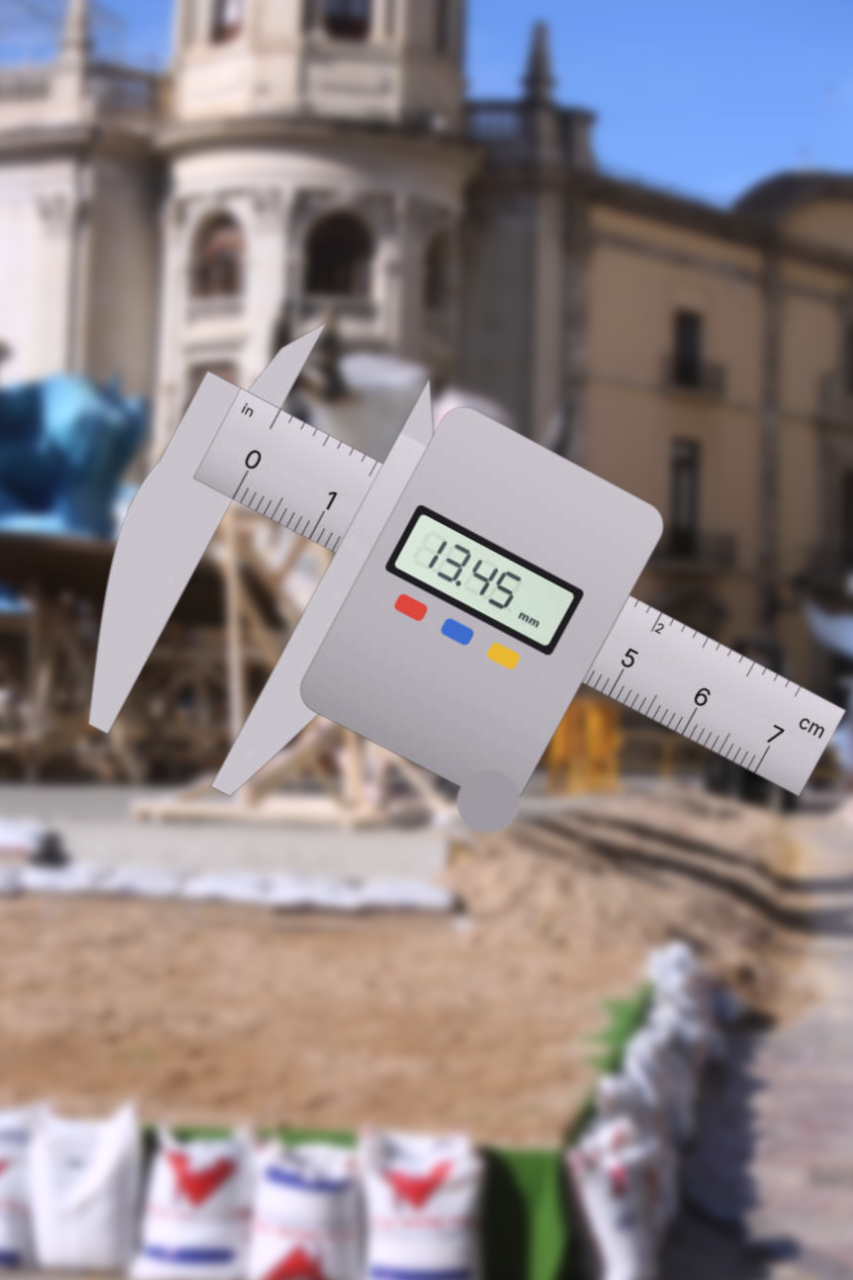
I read 13.45 mm
